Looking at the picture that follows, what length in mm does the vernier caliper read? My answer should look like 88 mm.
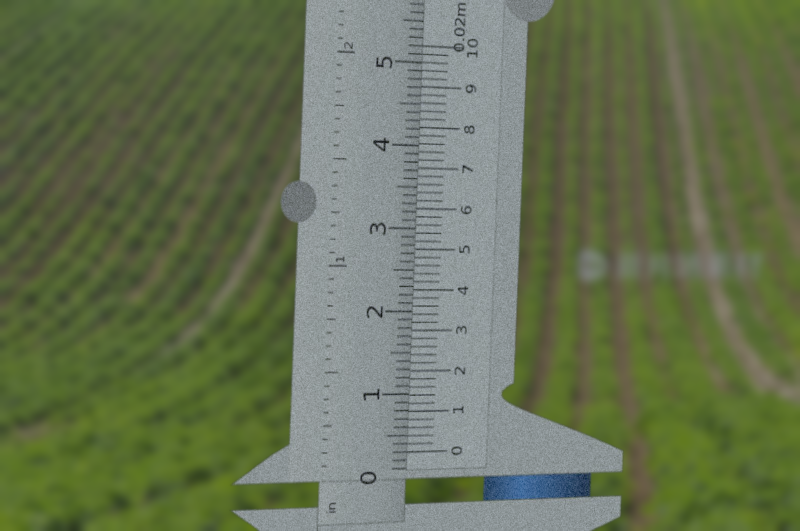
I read 3.0 mm
